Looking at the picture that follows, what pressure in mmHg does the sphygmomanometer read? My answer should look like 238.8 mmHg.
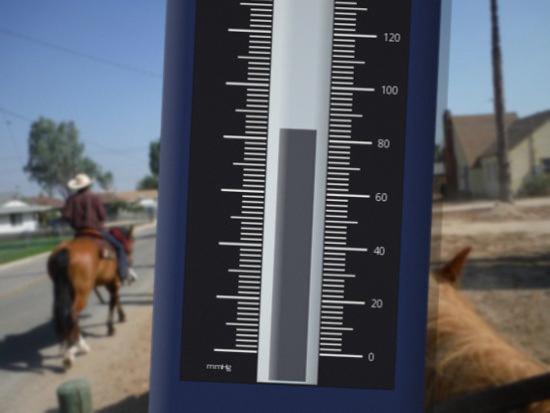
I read 84 mmHg
